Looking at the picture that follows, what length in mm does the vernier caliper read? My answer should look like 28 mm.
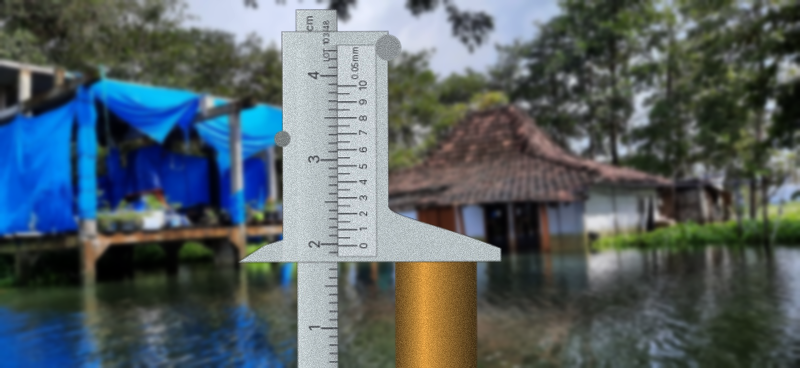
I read 19.8 mm
